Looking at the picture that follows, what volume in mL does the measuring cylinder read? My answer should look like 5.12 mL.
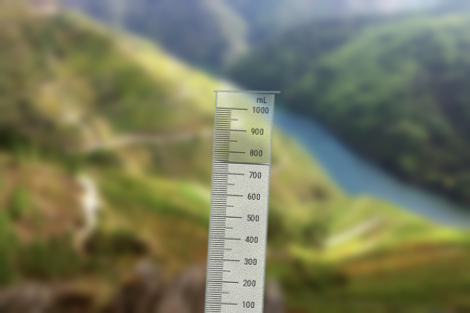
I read 750 mL
